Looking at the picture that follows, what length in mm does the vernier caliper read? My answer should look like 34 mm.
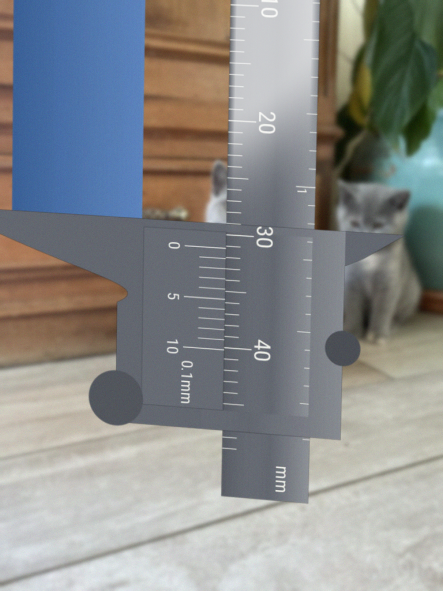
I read 31.2 mm
